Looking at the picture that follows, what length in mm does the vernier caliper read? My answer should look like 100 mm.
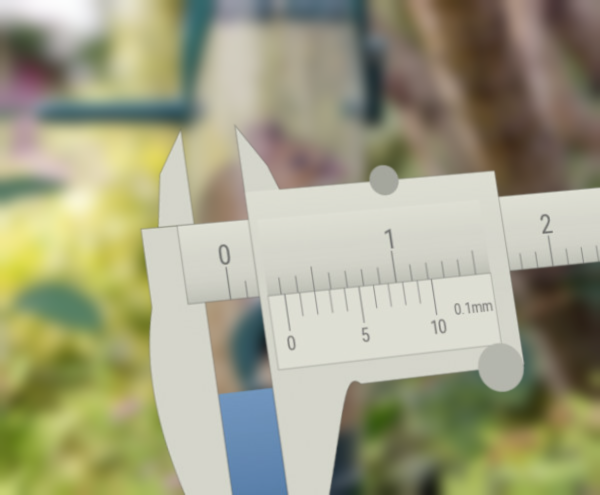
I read 3.2 mm
